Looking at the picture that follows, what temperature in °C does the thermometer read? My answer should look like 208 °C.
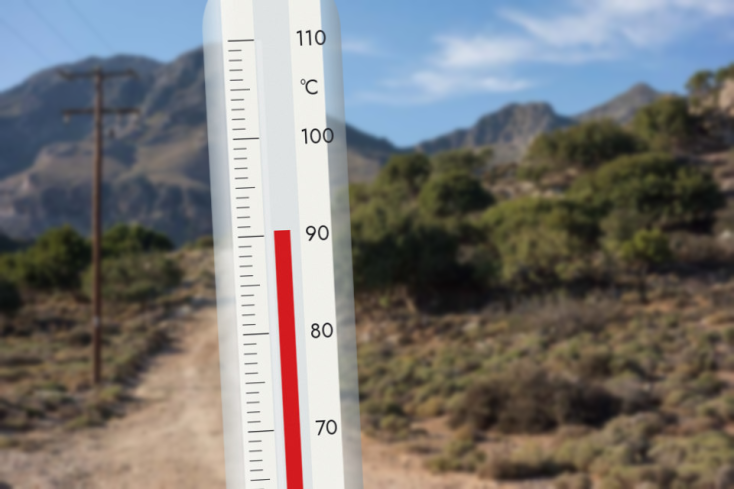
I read 90.5 °C
